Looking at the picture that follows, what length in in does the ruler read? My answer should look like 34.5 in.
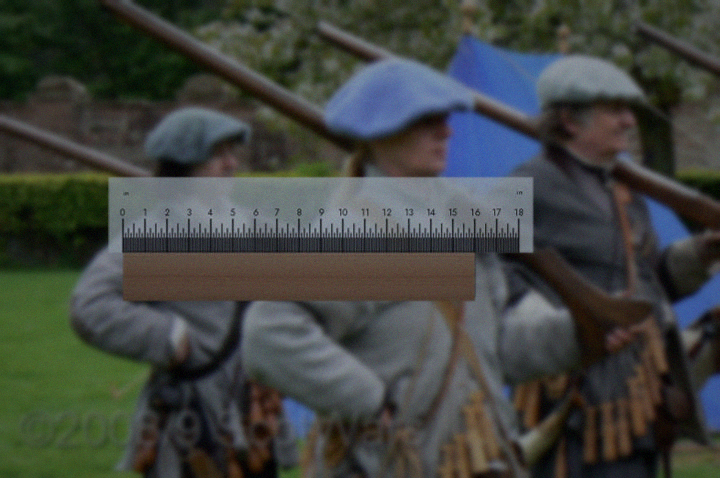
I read 16 in
